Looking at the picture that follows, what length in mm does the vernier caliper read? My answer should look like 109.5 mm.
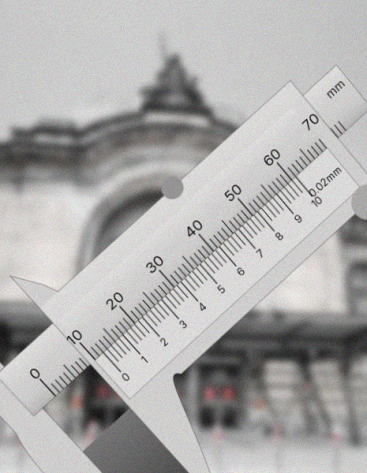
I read 12.0 mm
